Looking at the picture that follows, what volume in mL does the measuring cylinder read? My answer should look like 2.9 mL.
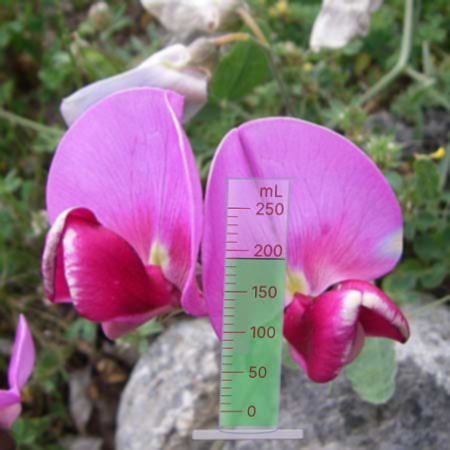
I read 190 mL
